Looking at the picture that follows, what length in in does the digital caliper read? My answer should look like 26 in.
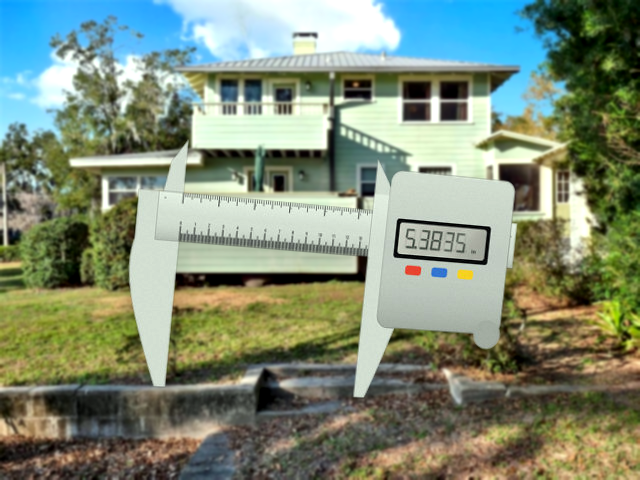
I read 5.3835 in
